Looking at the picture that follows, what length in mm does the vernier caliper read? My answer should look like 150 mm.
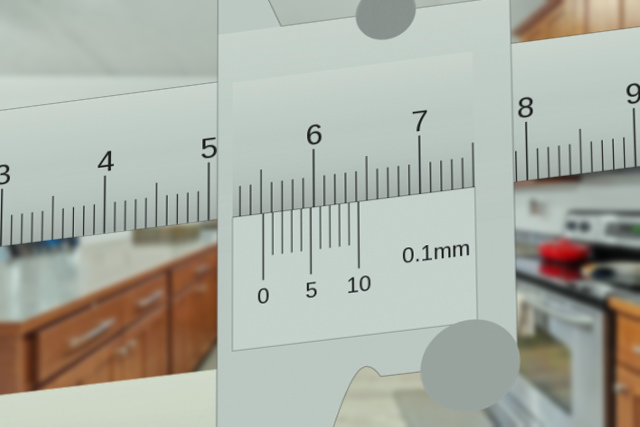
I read 55.2 mm
